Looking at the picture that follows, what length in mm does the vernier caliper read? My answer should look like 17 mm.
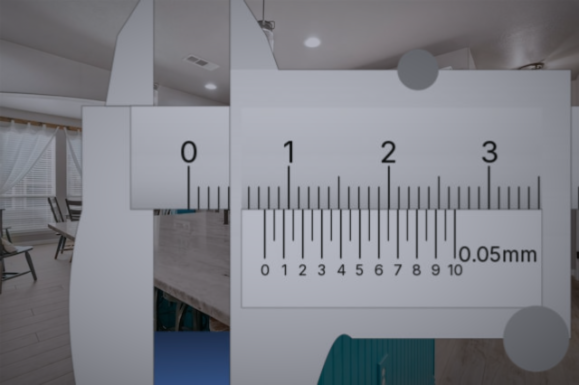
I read 7.6 mm
